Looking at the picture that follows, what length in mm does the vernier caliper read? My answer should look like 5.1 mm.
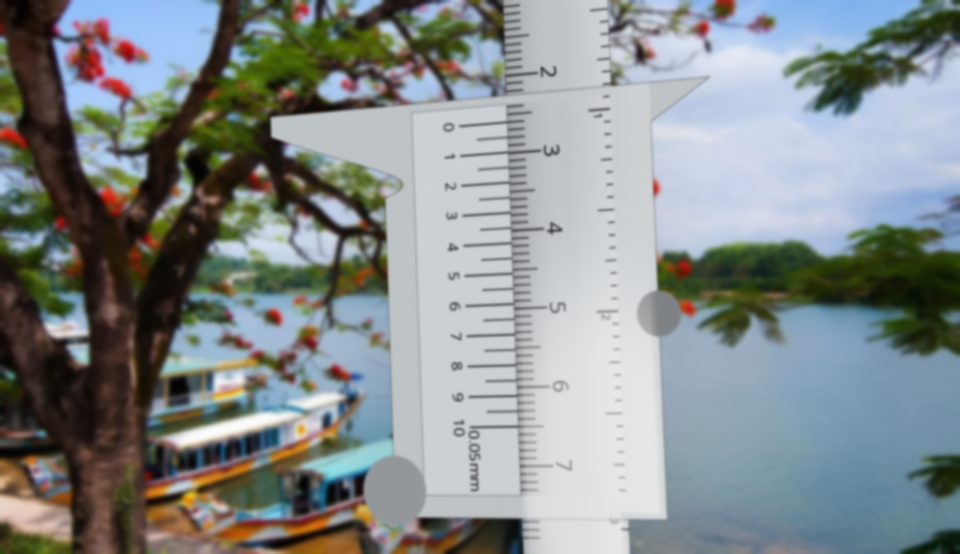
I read 26.0 mm
